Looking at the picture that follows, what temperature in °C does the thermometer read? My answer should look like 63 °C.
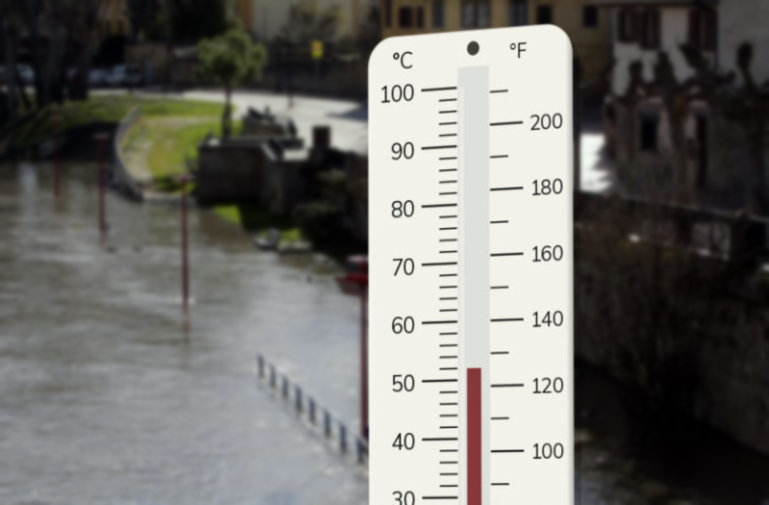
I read 52 °C
